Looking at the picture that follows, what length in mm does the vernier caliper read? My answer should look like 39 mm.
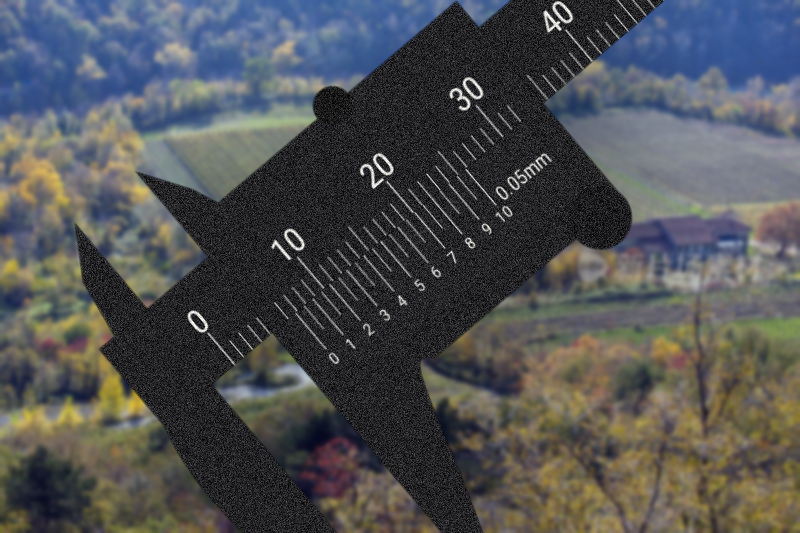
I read 6.8 mm
